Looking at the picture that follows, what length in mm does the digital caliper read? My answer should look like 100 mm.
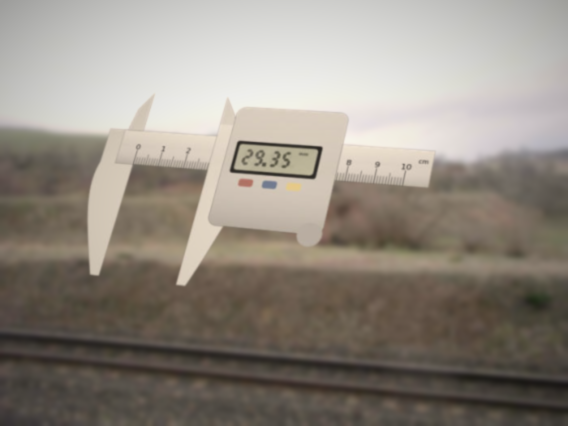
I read 29.35 mm
